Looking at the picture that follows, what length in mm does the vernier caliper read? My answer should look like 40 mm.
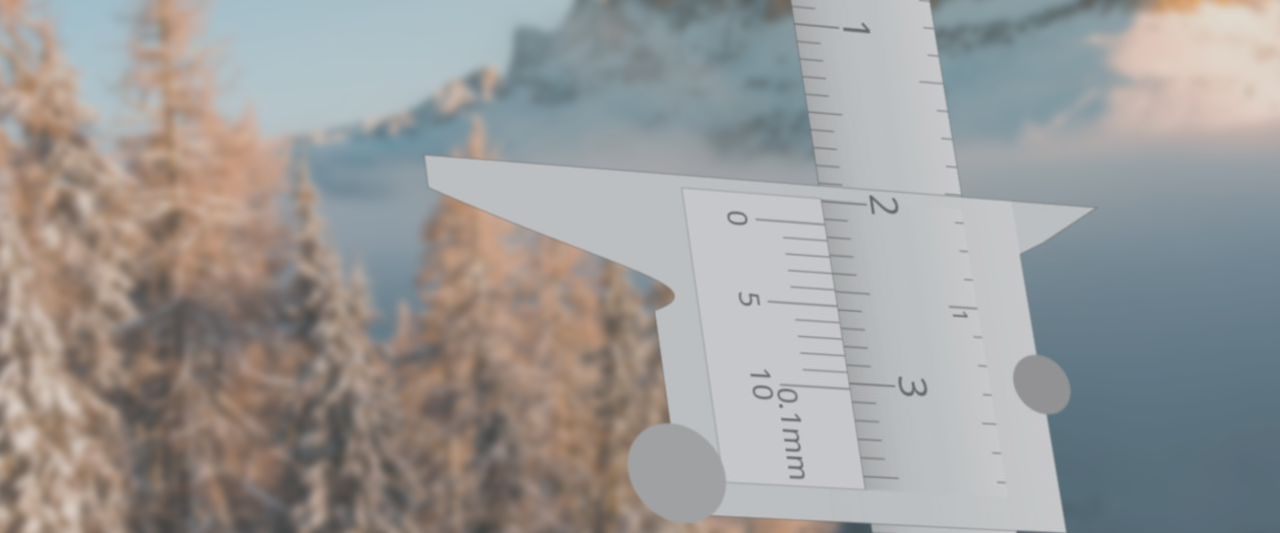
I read 21.3 mm
